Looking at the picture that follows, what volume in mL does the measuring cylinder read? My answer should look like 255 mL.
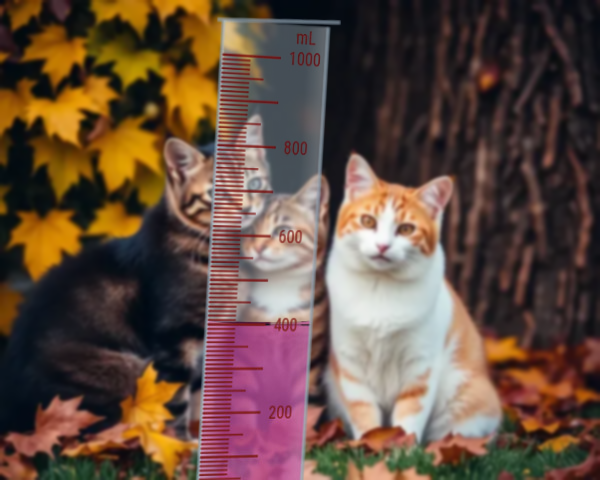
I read 400 mL
